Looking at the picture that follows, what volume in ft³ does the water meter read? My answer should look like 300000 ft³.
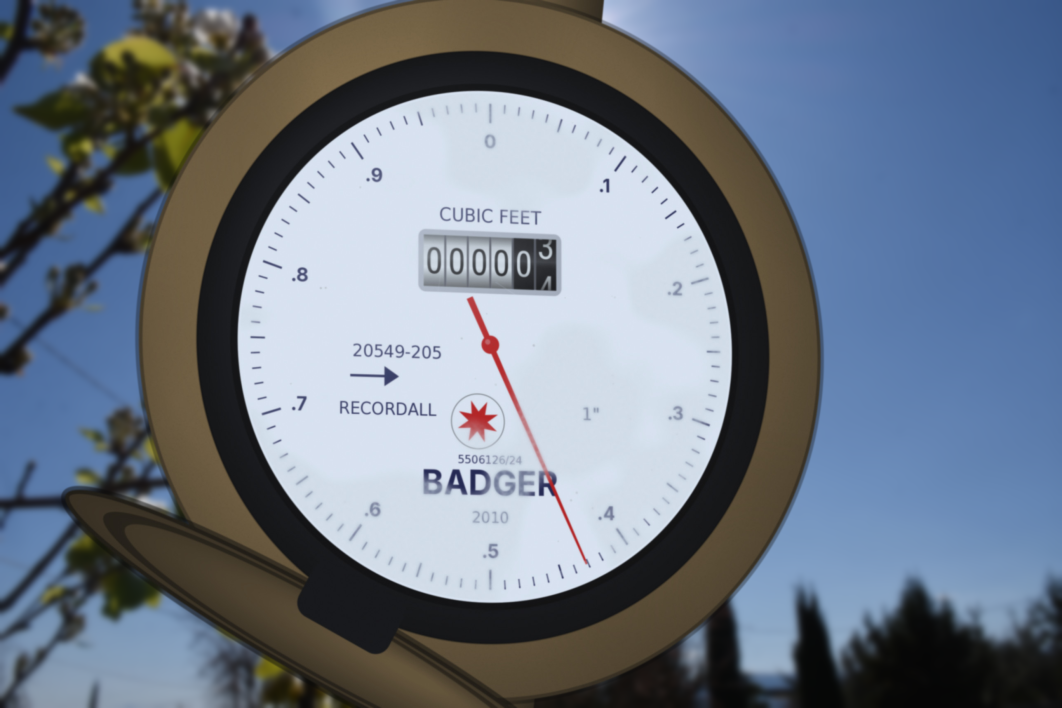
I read 3.43 ft³
